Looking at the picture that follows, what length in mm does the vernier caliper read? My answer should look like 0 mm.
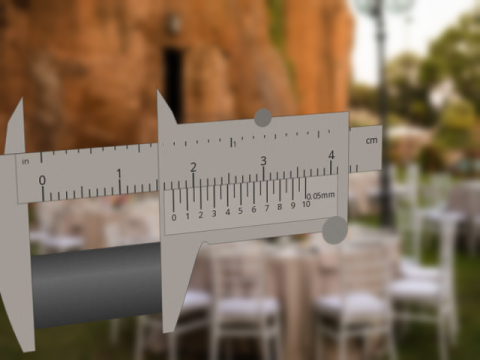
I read 17.2 mm
